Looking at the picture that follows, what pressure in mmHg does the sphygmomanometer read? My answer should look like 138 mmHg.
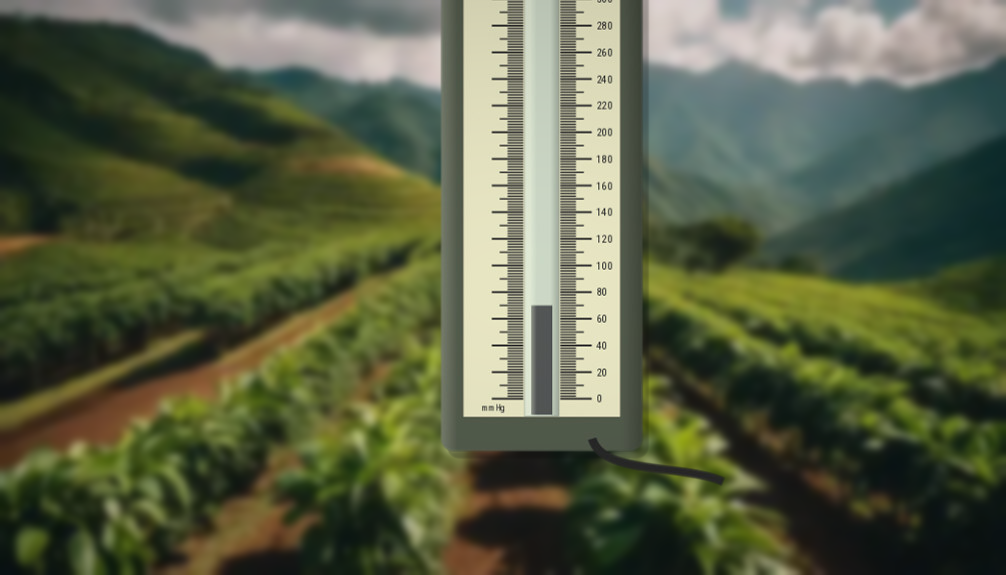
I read 70 mmHg
